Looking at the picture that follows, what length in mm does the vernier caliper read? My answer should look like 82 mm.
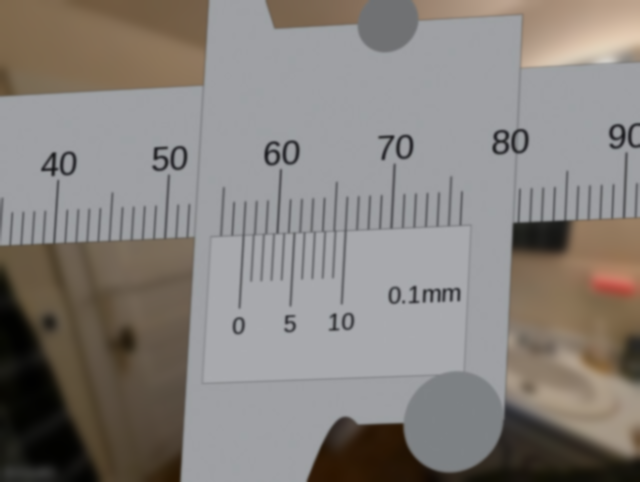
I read 57.0 mm
